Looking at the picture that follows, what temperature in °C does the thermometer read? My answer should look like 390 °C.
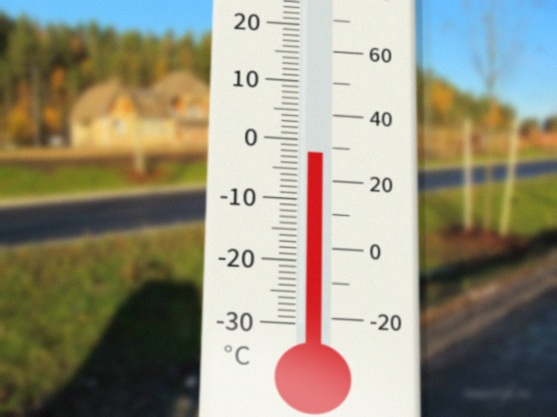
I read -2 °C
